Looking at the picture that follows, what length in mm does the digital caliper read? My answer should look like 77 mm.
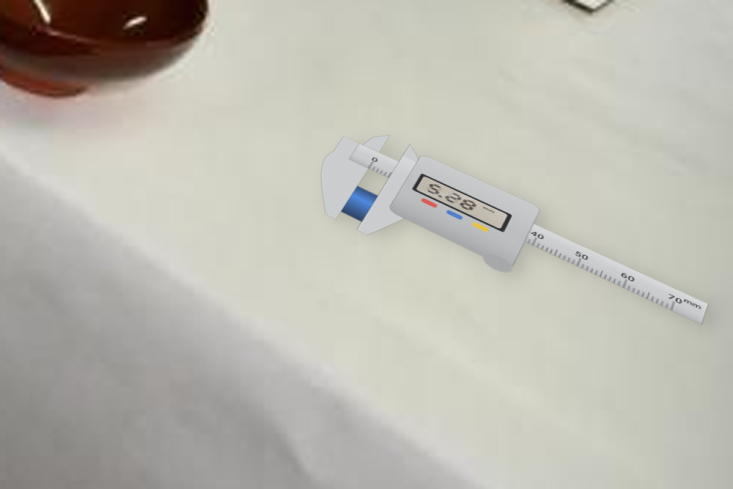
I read 5.28 mm
